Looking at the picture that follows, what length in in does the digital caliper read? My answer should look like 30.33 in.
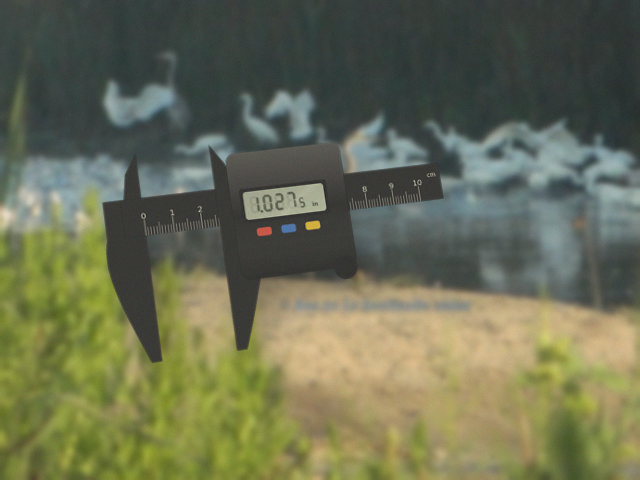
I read 1.0275 in
